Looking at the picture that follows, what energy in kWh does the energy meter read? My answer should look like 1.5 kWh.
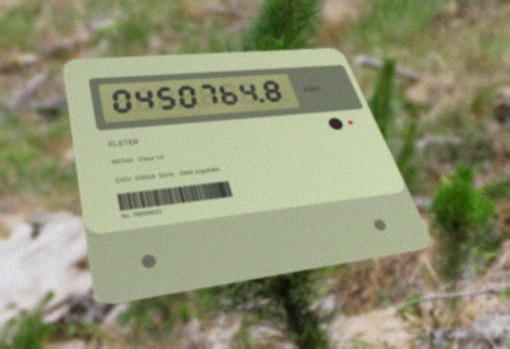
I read 450764.8 kWh
